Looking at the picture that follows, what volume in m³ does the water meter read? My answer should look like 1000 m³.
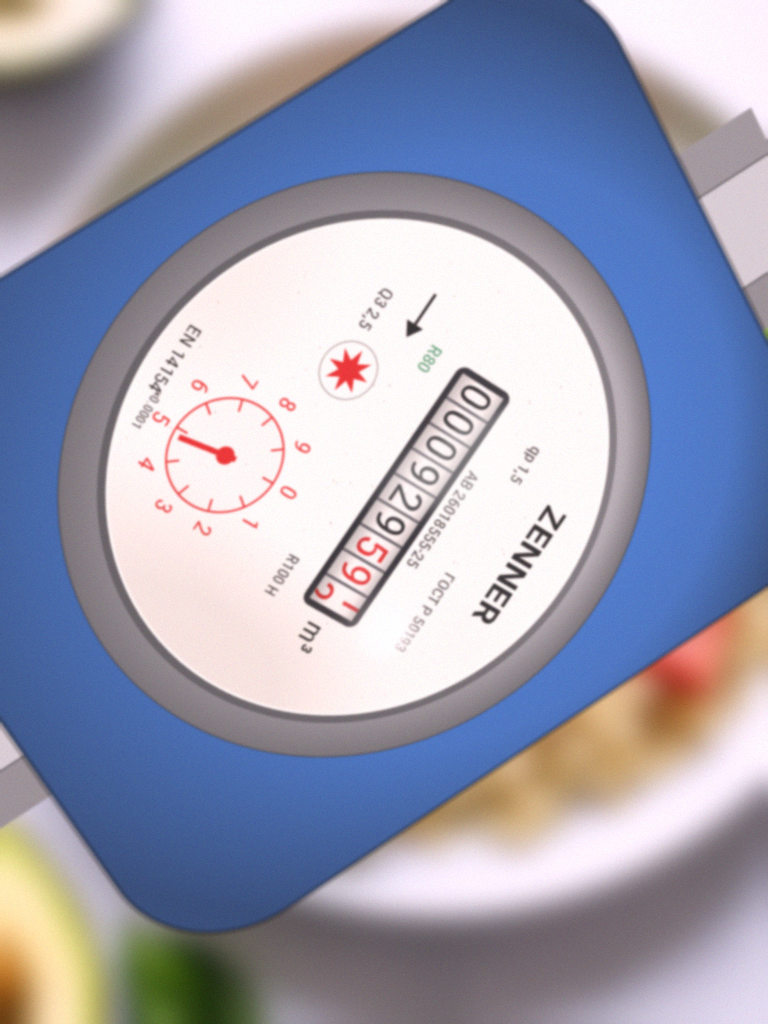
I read 929.5914 m³
